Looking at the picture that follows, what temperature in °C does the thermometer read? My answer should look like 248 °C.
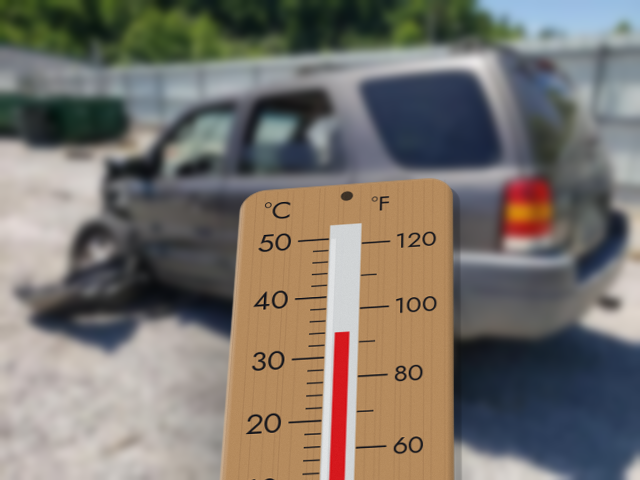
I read 34 °C
